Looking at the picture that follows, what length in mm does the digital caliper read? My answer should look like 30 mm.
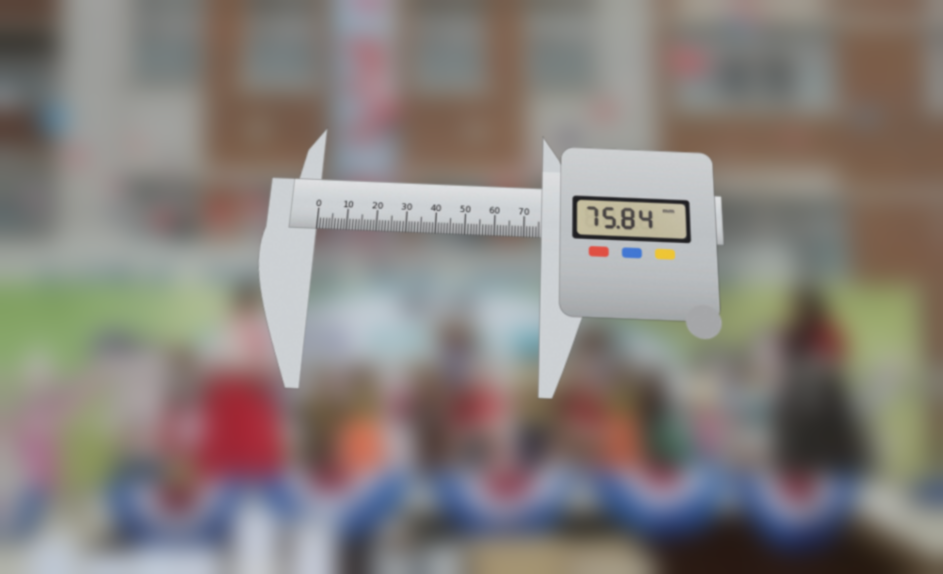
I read 75.84 mm
